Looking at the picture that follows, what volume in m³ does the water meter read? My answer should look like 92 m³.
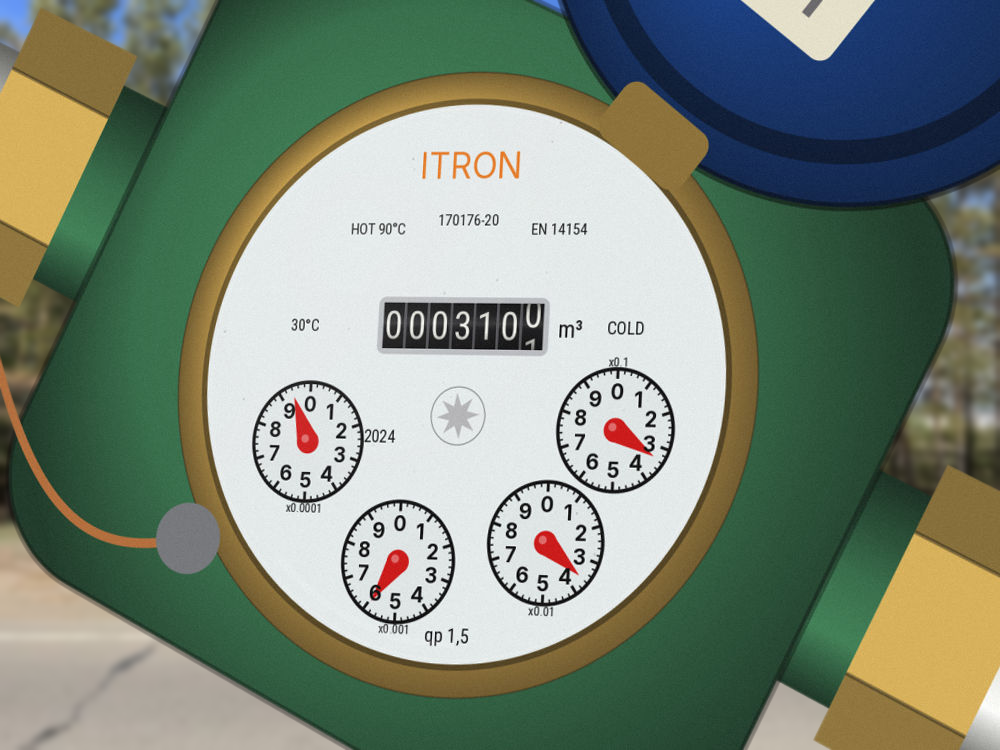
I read 3100.3359 m³
